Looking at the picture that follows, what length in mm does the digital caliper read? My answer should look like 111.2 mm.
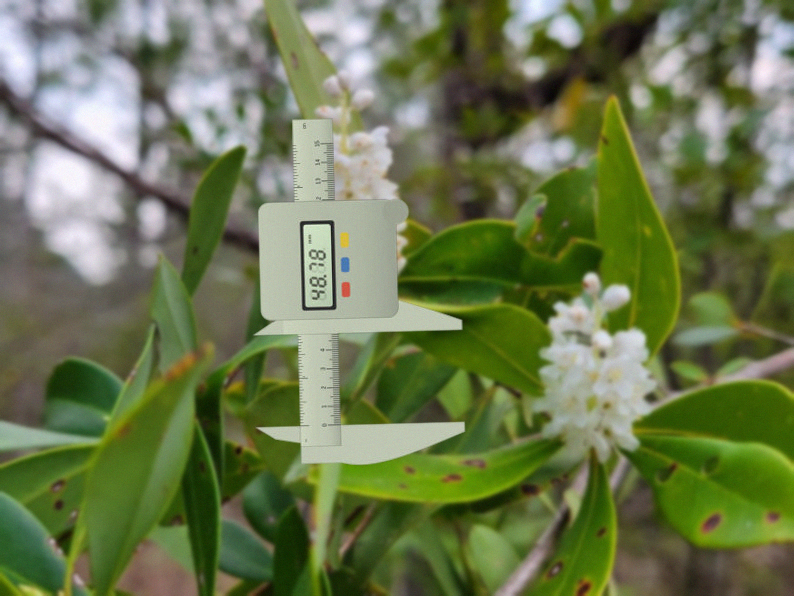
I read 48.78 mm
